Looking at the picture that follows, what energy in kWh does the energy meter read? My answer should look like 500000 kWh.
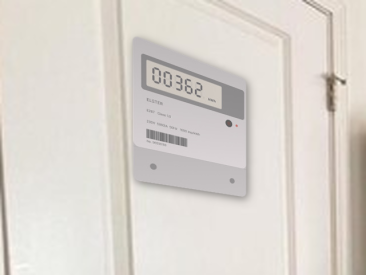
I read 362 kWh
